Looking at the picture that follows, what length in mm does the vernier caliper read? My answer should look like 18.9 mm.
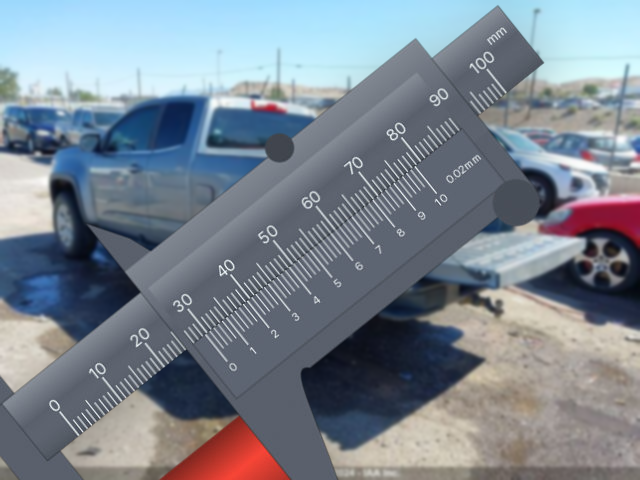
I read 29.6 mm
